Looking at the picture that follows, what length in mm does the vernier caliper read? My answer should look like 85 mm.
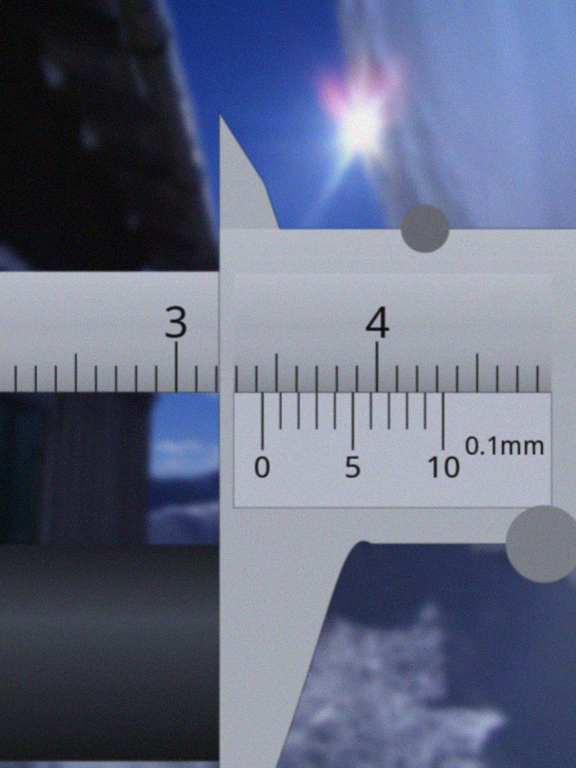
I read 34.3 mm
